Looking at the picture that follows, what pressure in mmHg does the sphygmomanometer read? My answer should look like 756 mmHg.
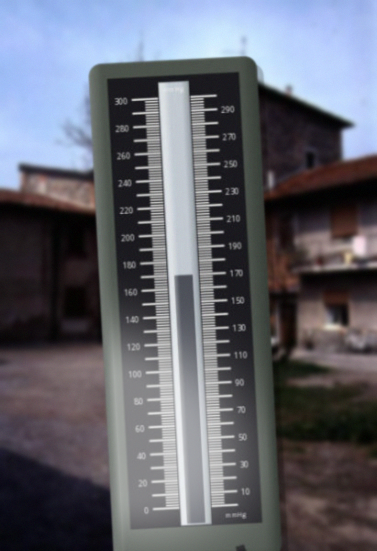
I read 170 mmHg
